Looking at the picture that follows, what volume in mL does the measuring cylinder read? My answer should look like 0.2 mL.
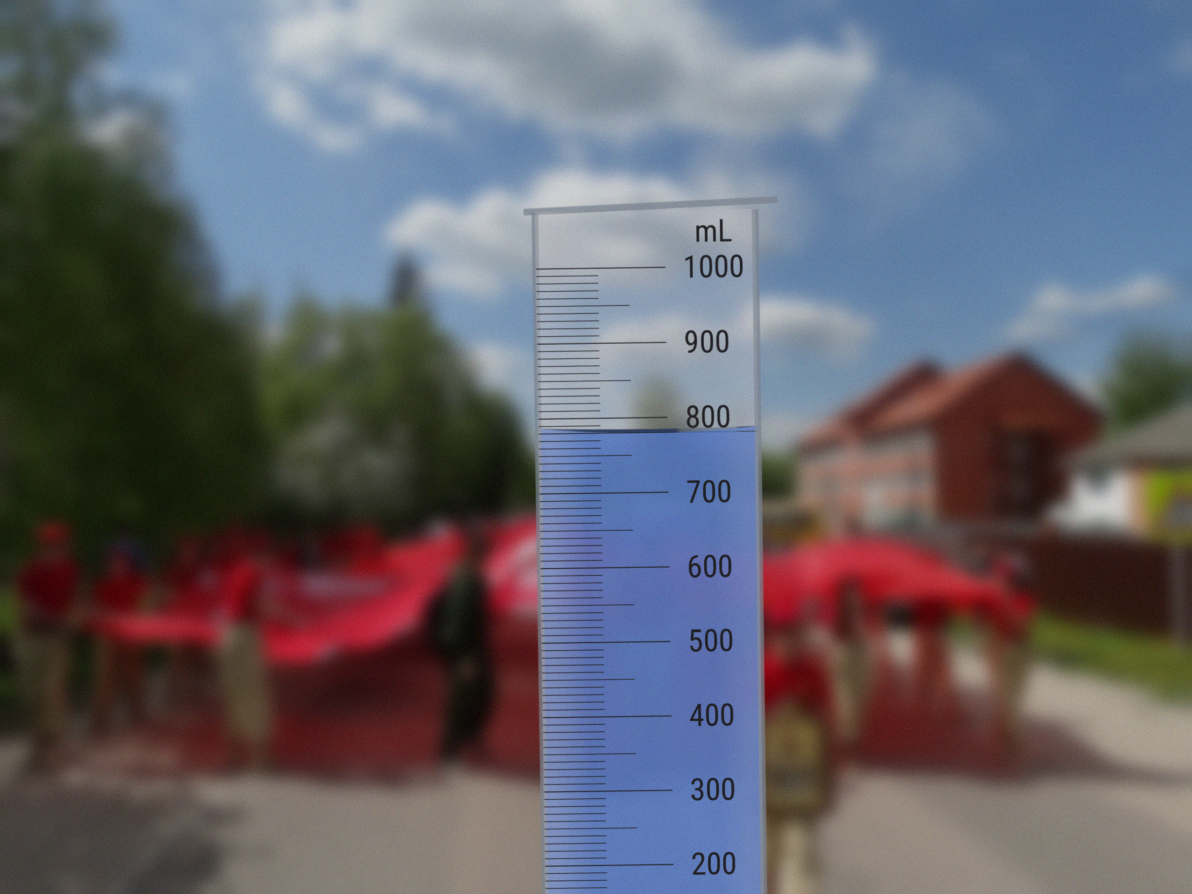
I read 780 mL
